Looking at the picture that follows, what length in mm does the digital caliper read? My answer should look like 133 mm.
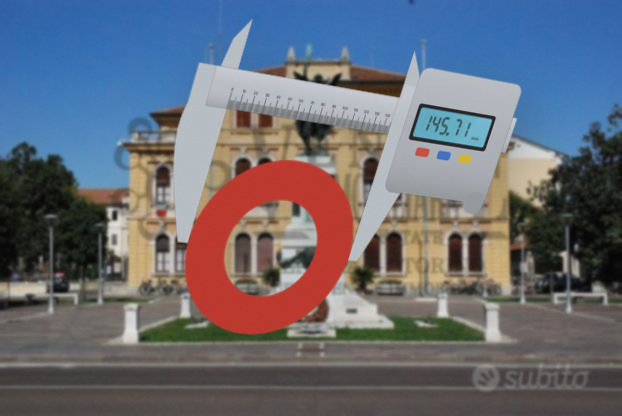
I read 145.71 mm
